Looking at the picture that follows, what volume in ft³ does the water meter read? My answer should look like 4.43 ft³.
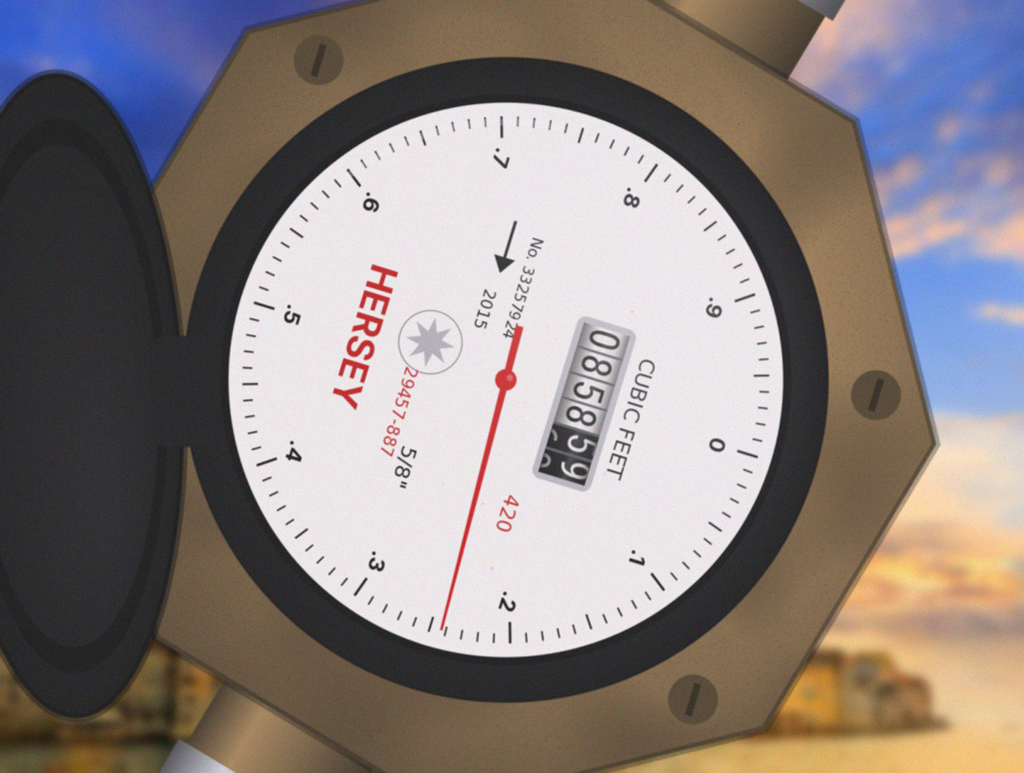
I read 85859.24 ft³
